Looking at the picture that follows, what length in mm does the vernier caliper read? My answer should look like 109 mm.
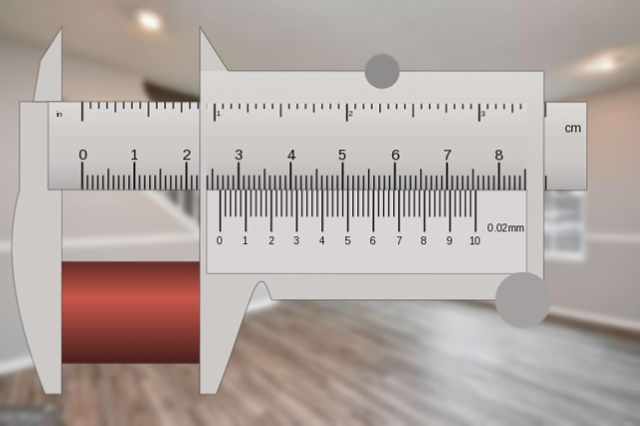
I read 26.5 mm
